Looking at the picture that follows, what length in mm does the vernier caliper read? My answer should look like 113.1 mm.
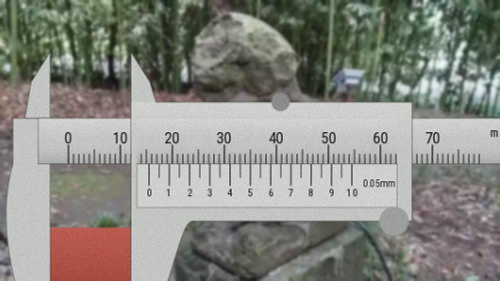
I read 15.5 mm
